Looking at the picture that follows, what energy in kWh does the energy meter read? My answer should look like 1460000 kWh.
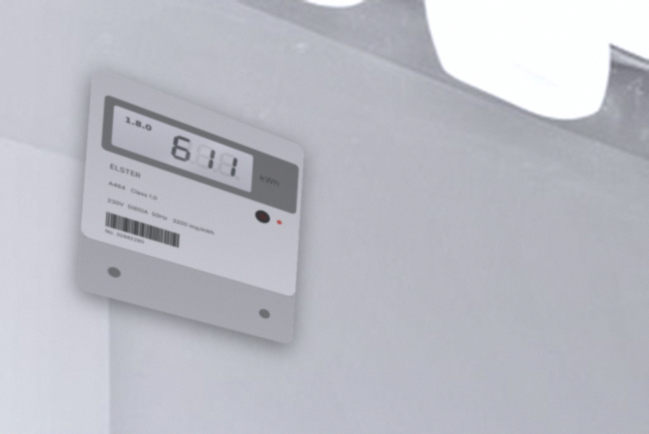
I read 611 kWh
